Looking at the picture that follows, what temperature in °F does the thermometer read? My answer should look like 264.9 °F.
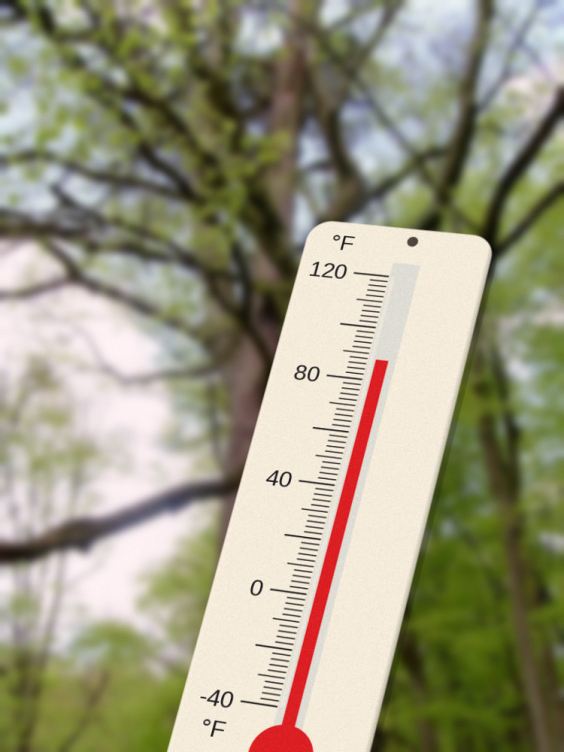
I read 88 °F
